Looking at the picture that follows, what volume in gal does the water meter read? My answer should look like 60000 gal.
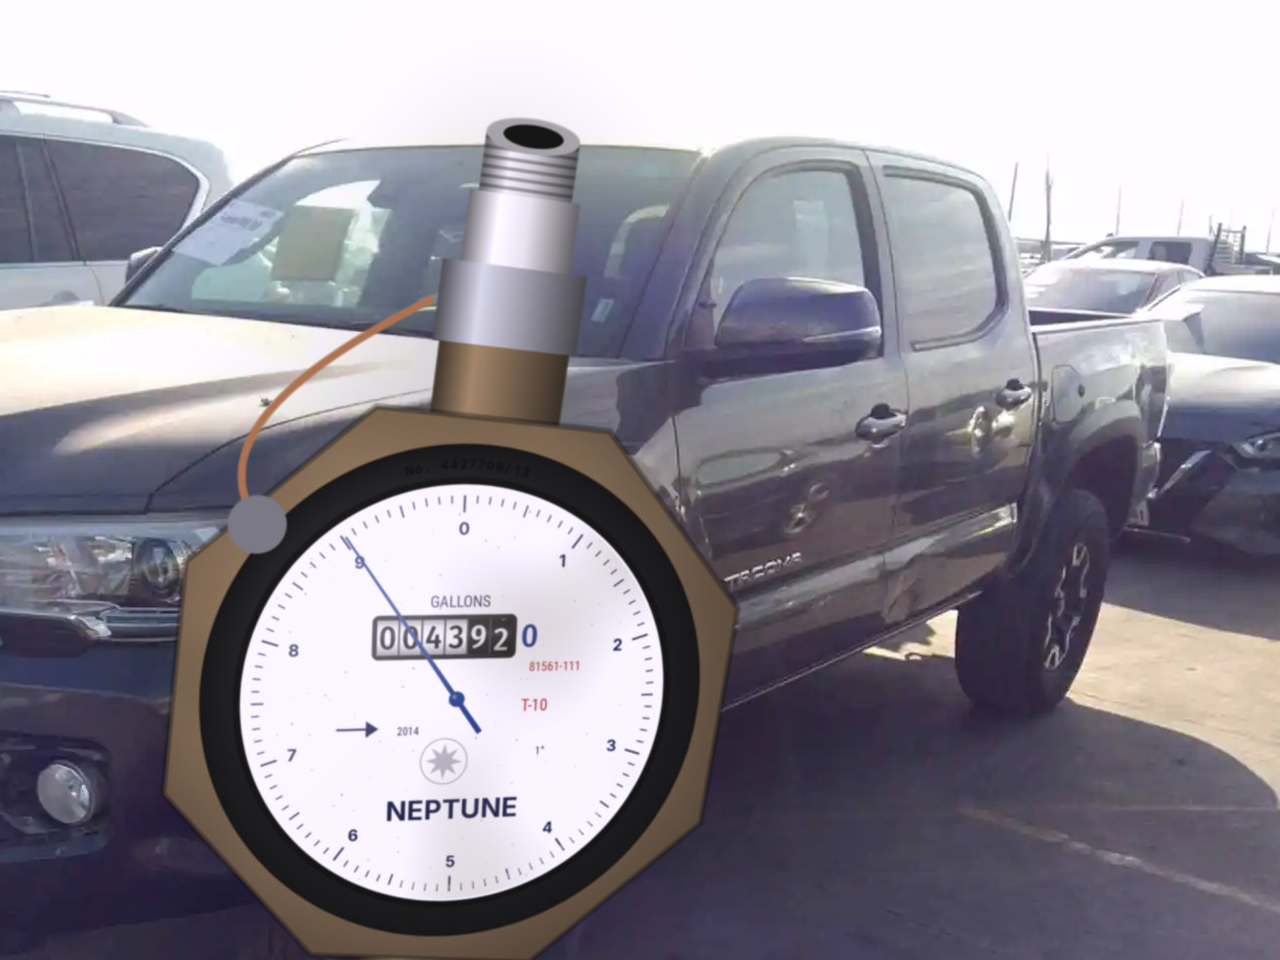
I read 43919.0 gal
